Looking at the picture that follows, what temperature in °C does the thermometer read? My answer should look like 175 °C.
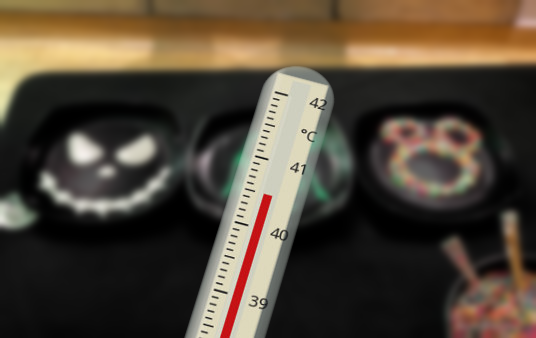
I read 40.5 °C
